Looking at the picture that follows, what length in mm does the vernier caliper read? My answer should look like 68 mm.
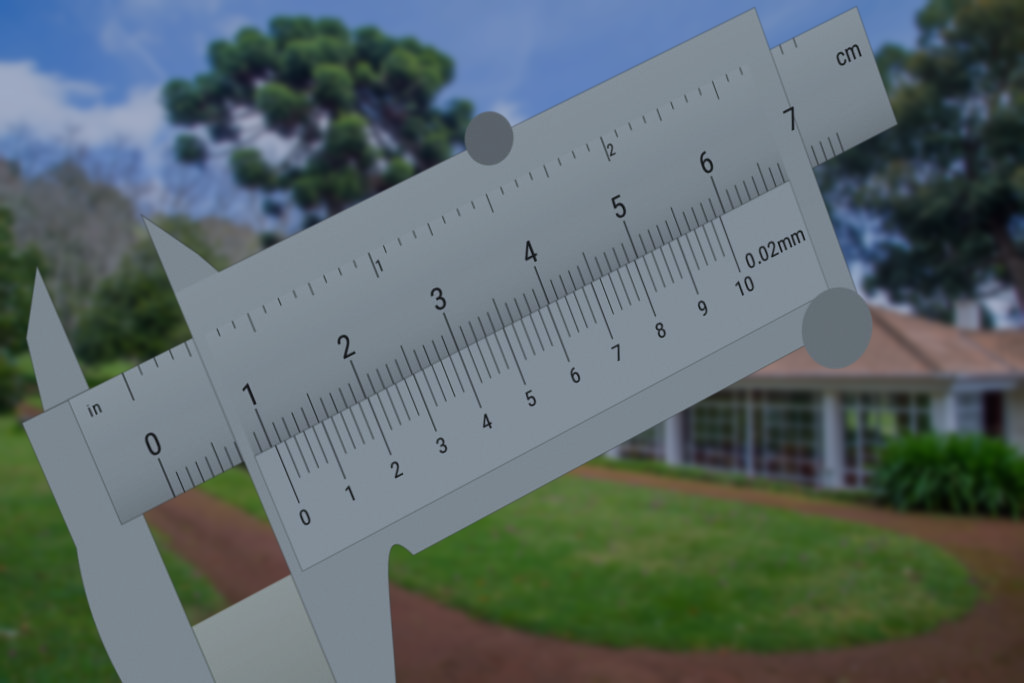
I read 10.4 mm
